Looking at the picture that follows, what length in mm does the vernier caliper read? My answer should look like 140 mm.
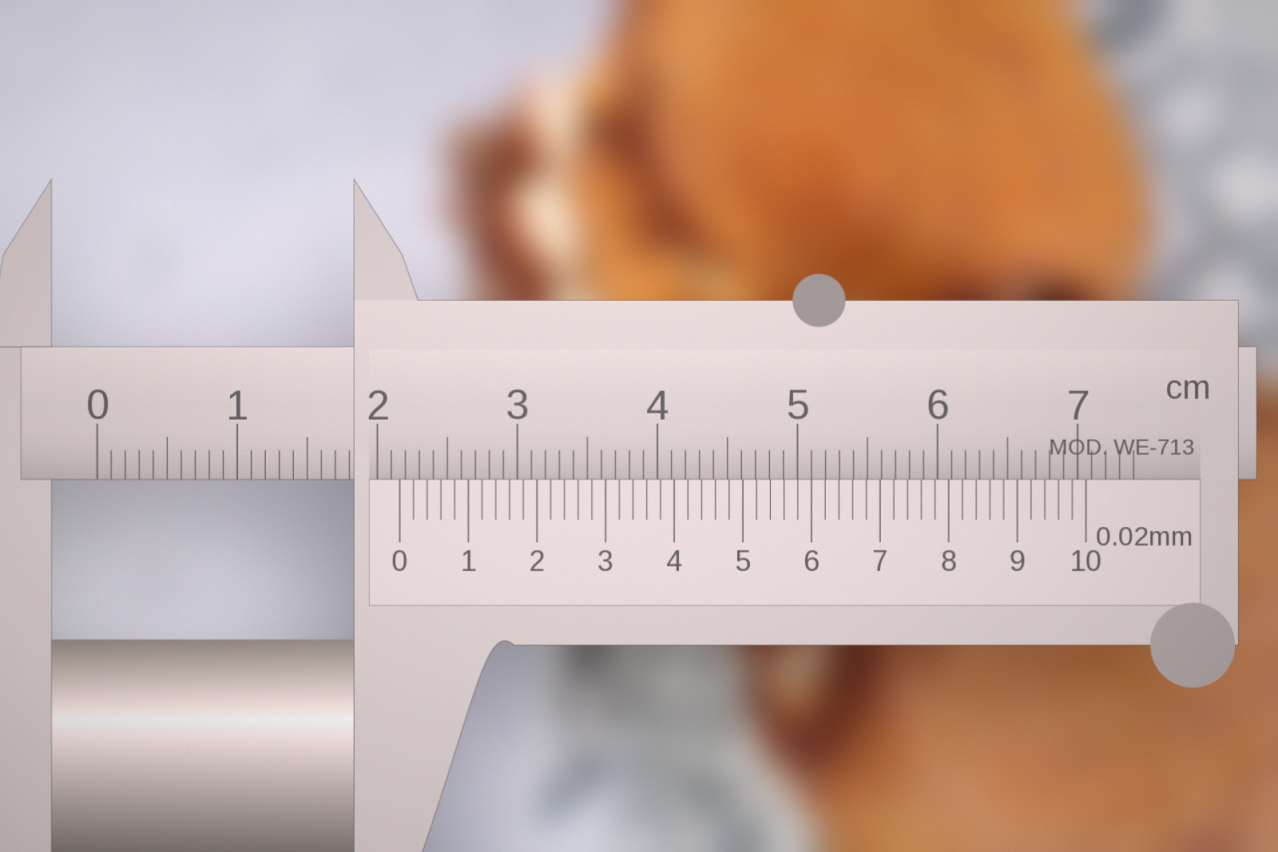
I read 21.6 mm
